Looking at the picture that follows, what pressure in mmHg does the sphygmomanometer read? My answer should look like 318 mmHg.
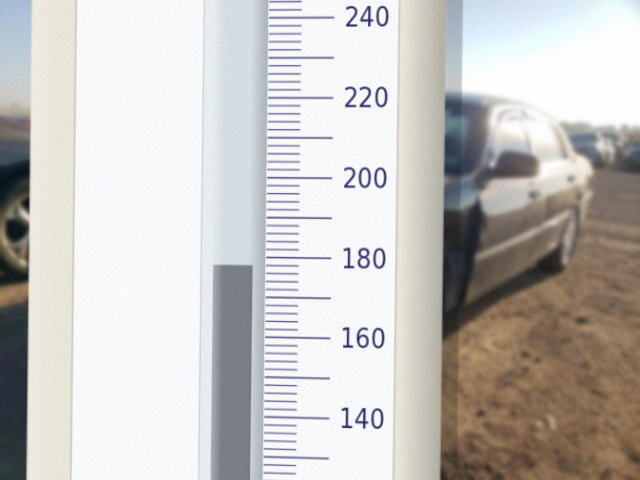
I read 178 mmHg
